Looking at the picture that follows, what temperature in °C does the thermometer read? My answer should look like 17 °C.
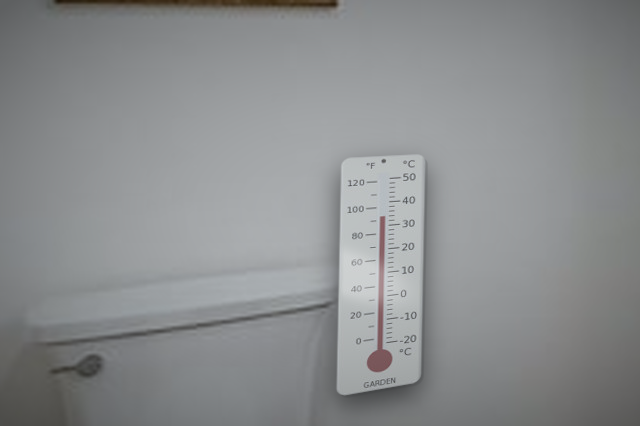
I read 34 °C
